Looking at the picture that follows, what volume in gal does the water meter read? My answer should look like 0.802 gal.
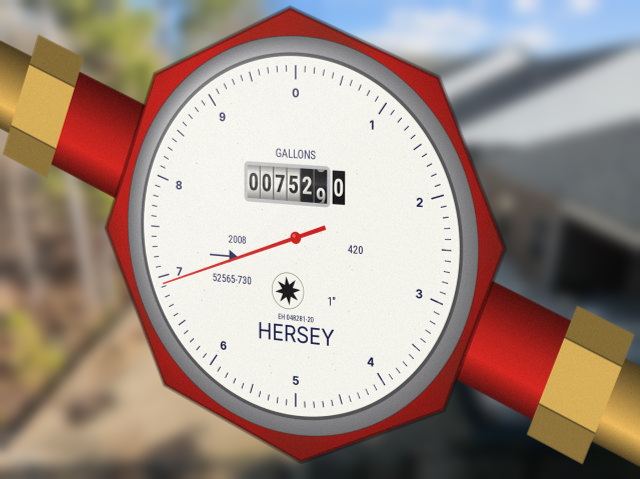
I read 75286.9 gal
